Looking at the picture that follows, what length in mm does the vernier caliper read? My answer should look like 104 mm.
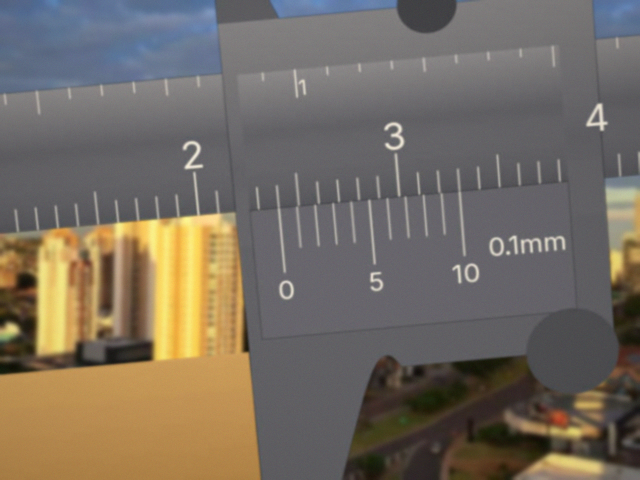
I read 24.0 mm
